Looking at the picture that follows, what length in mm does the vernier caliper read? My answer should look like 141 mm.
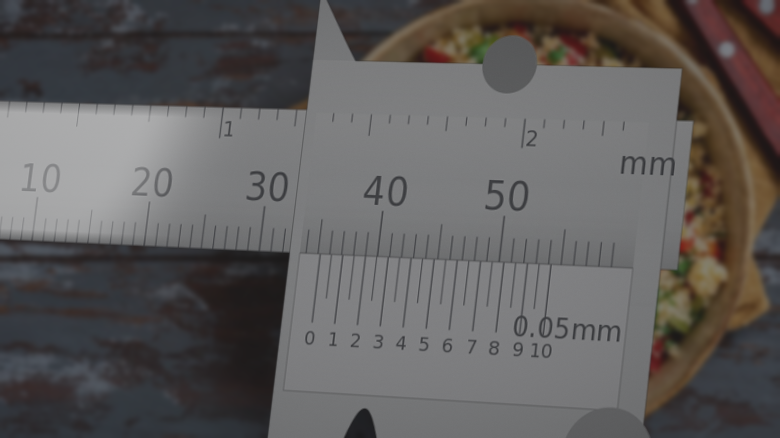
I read 35.2 mm
